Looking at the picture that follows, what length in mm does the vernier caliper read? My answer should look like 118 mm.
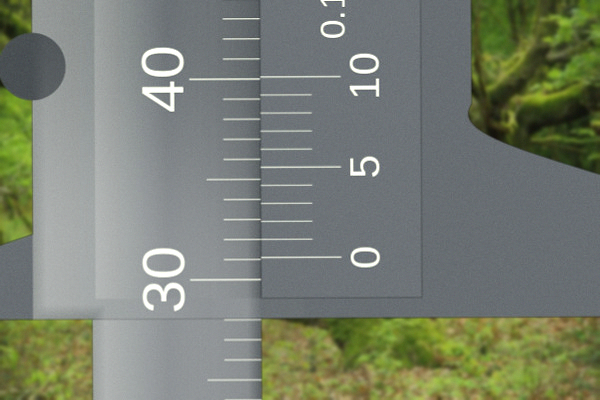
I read 31.1 mm
